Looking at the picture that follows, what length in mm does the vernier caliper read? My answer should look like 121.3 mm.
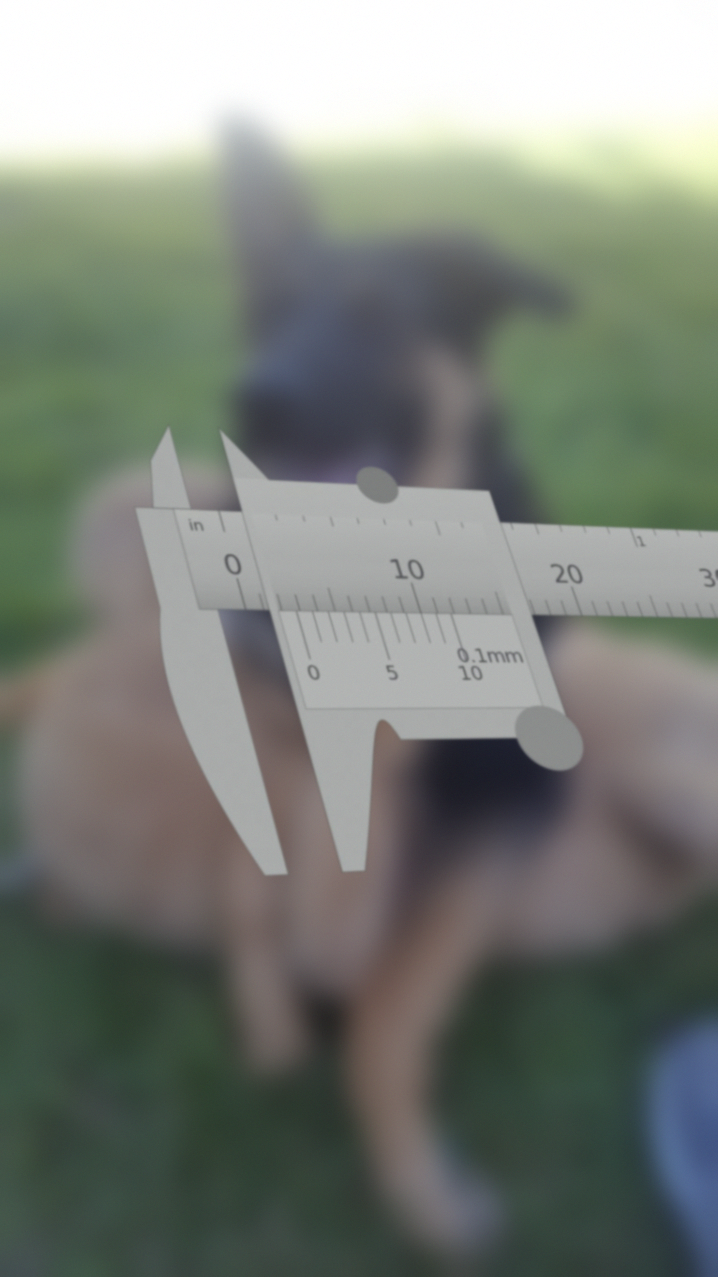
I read 2.8 mm
